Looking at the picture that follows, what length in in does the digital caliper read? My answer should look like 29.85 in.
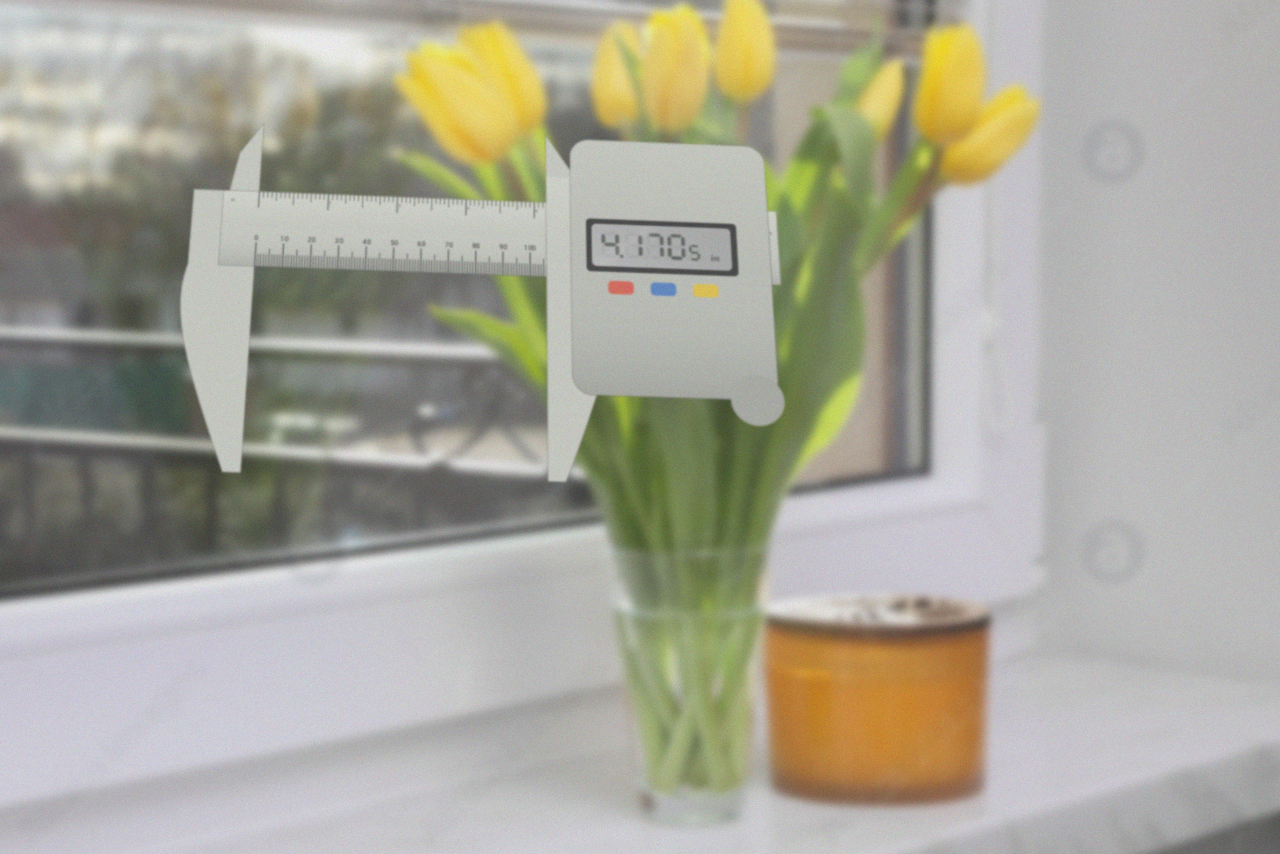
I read 4.1705 in
